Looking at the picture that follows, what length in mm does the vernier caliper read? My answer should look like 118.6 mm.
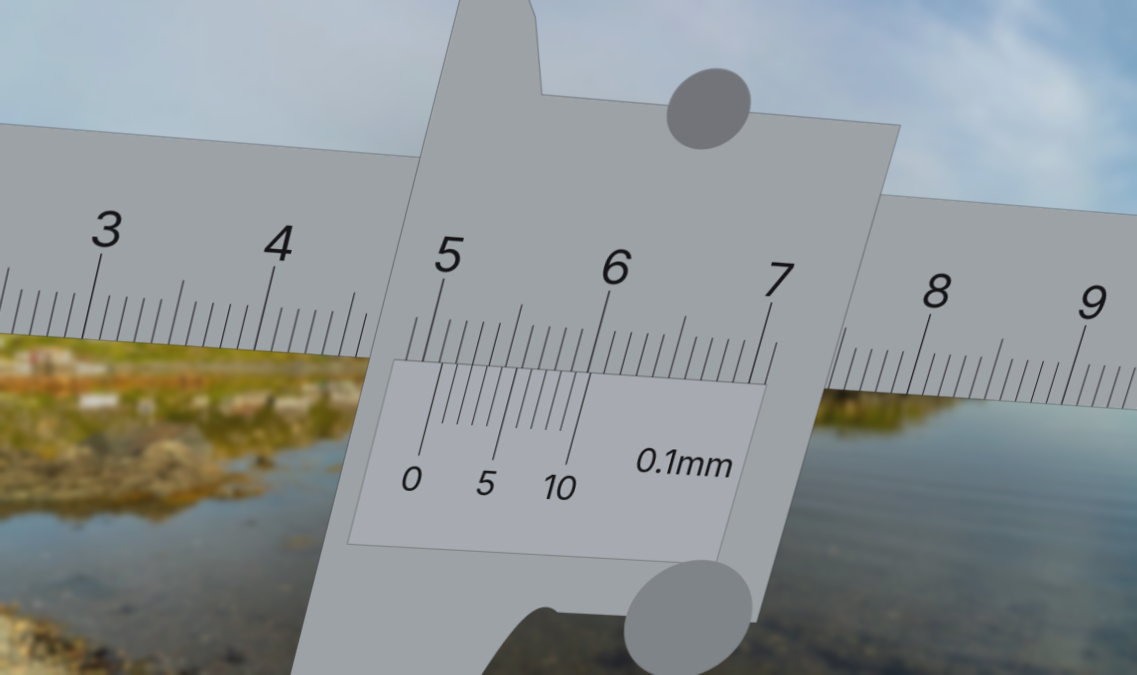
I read 51.2 mm
